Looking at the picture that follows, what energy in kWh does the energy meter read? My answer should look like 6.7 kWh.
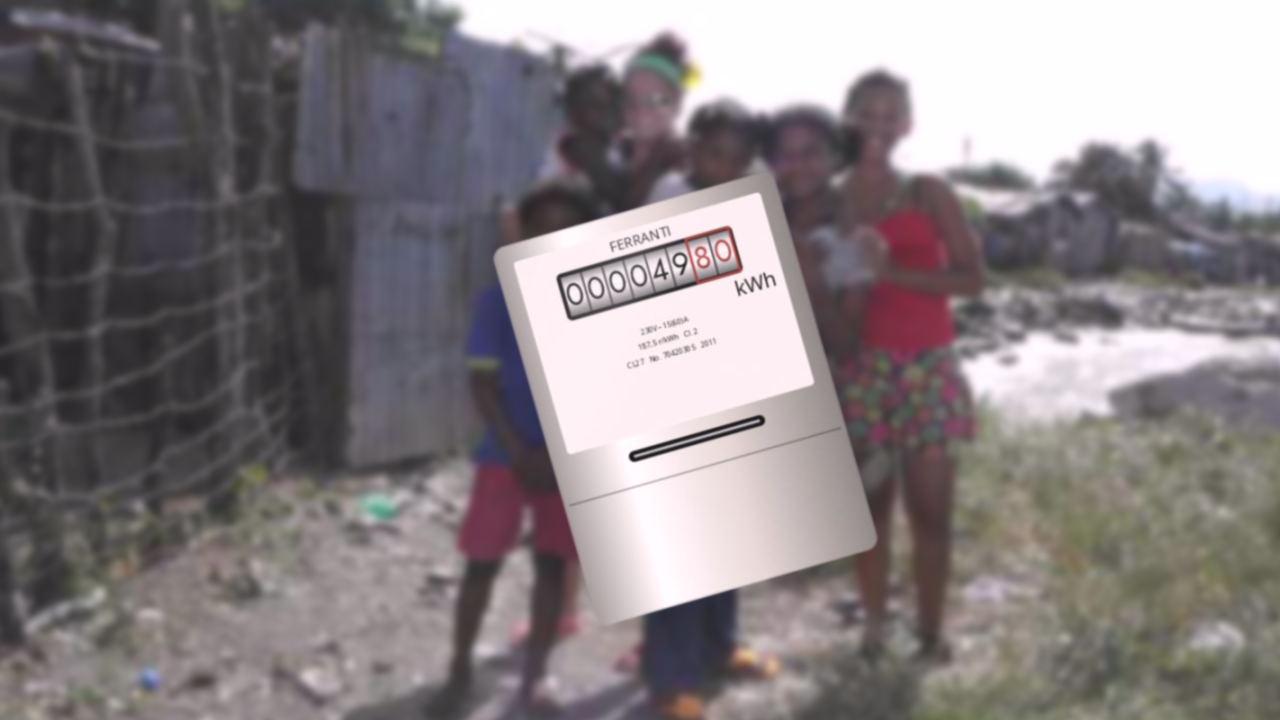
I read 49.80 kWh
